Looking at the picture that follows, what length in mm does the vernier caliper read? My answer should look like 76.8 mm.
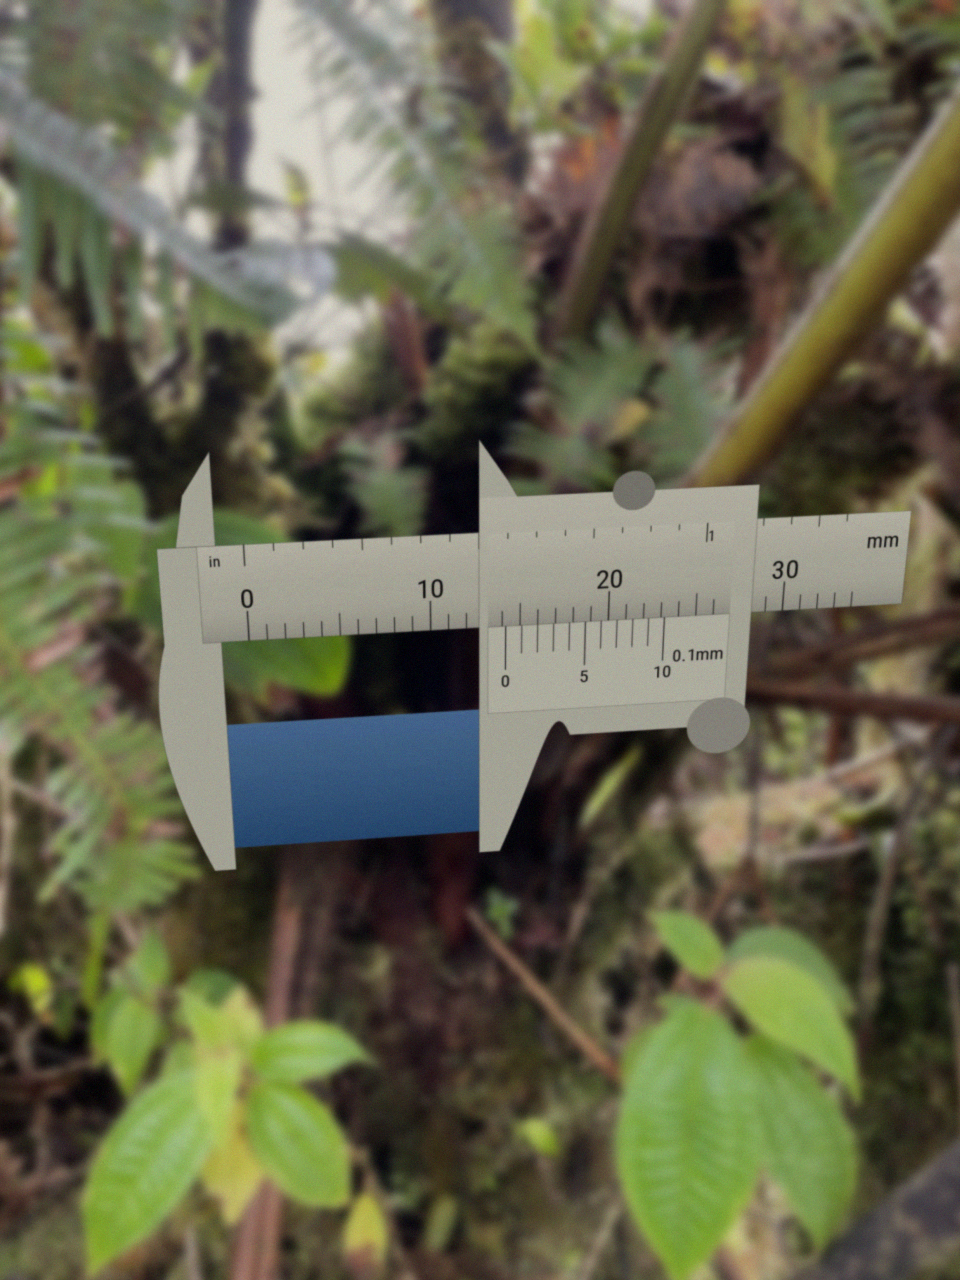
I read 14.2 mm
